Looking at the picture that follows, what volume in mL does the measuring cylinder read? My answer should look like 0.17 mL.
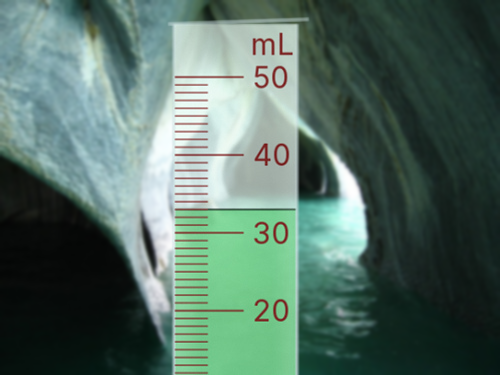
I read 33 mL
